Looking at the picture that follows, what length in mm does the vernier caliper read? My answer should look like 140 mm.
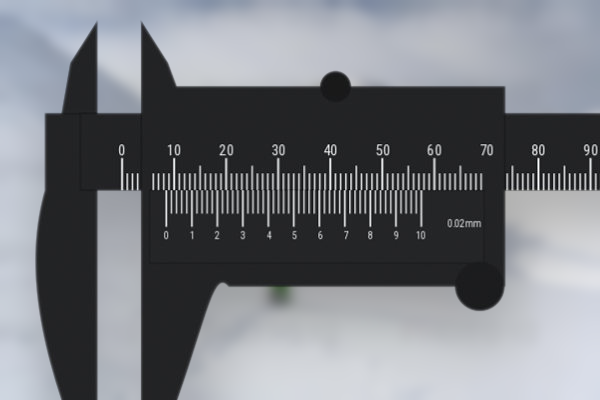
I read 8.5 mm
